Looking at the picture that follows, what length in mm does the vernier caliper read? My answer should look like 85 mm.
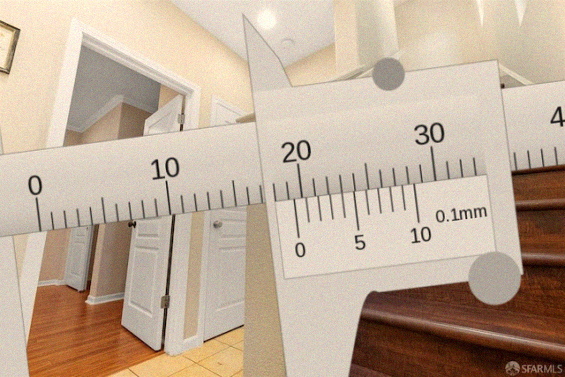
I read 19.4 mm
